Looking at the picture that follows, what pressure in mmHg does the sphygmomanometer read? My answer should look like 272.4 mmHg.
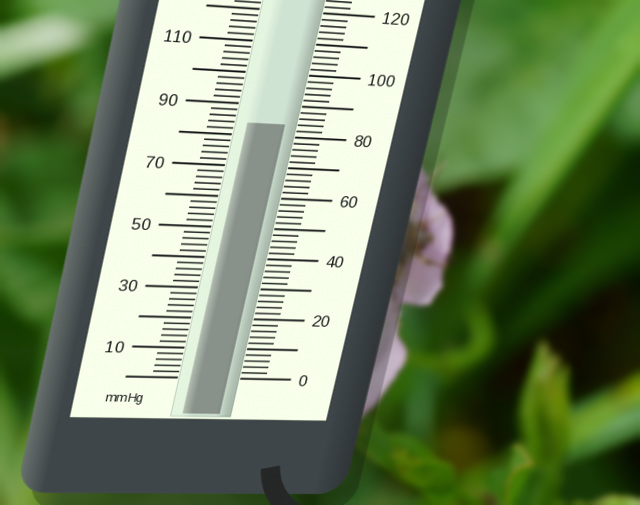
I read 84 mmHg
